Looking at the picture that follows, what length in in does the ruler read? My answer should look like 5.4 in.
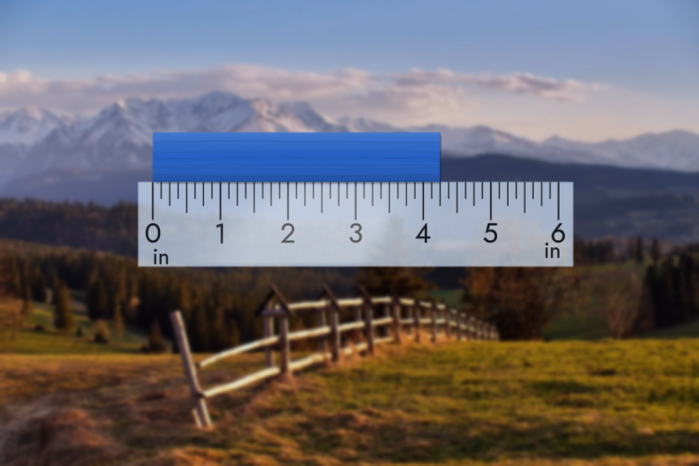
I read 4.25 in
